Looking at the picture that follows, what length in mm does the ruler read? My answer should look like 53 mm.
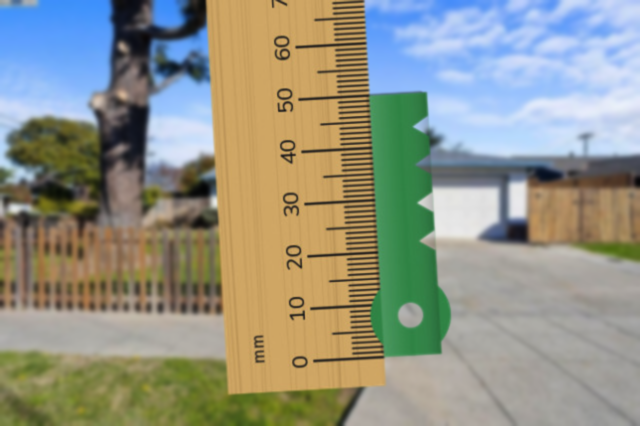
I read 50 mm
